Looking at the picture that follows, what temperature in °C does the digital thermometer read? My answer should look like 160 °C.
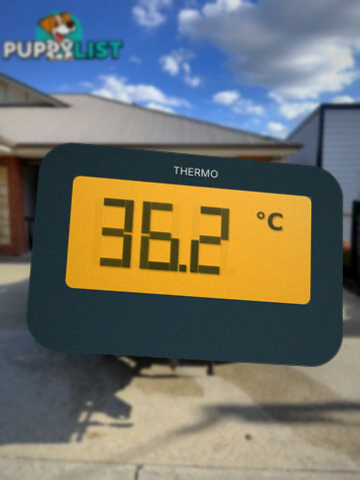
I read 36.2 °C
